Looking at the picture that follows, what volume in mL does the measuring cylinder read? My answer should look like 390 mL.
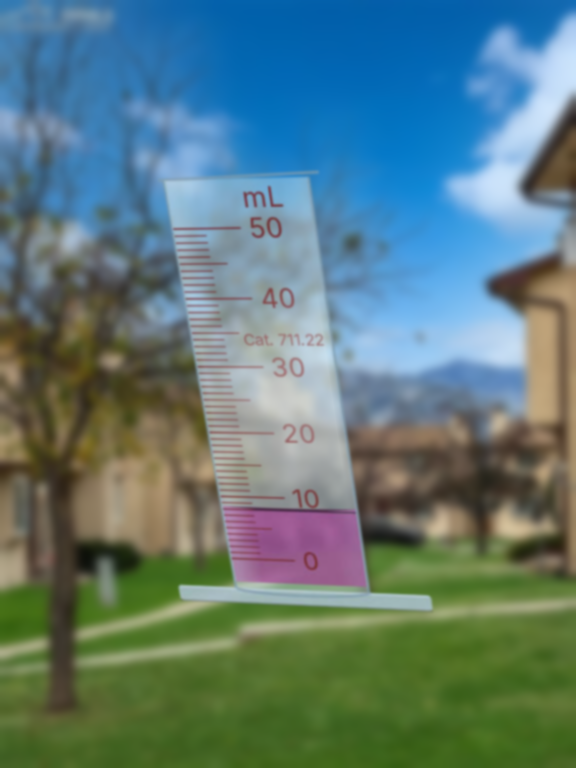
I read 8 mL
